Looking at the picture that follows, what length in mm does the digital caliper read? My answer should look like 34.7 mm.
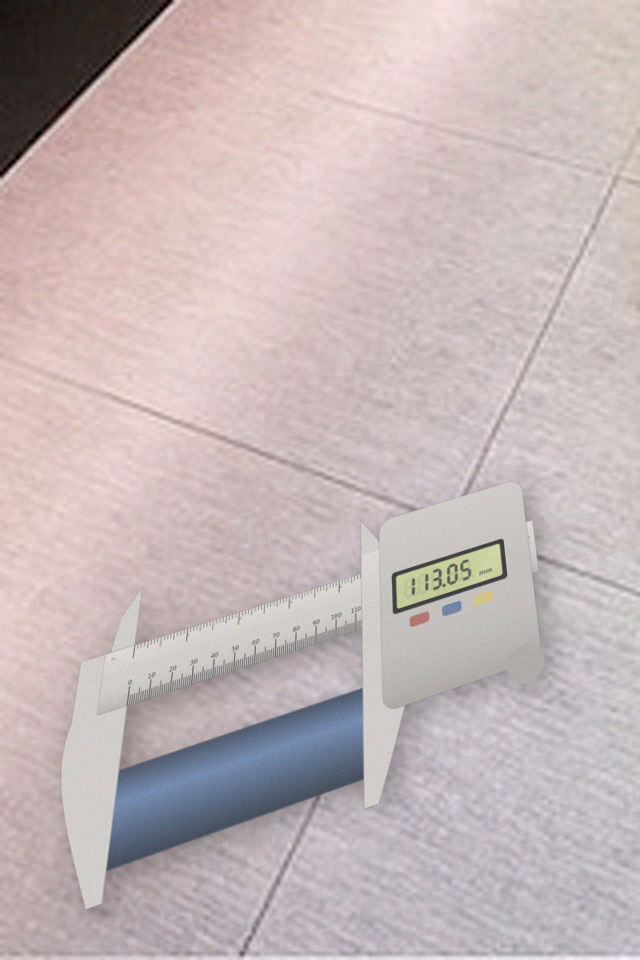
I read 113.05 mm
